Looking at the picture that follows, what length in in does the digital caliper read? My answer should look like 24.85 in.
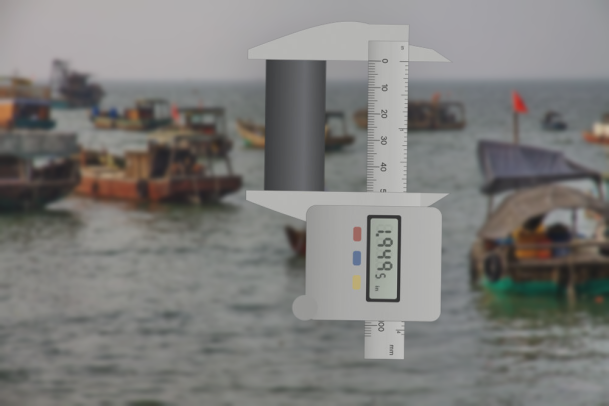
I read 1.9495 in
